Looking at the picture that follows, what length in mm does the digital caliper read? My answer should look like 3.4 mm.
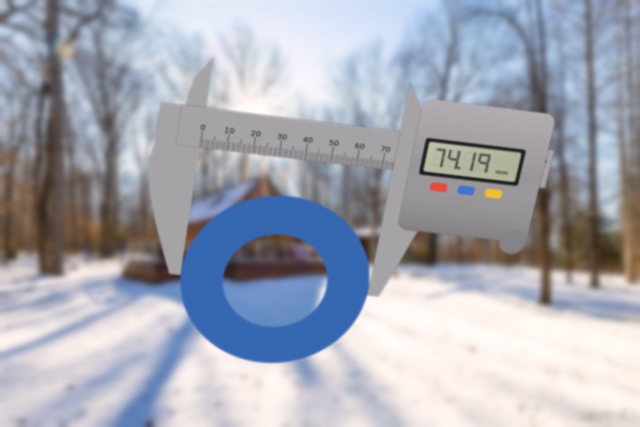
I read 74.19 mm
